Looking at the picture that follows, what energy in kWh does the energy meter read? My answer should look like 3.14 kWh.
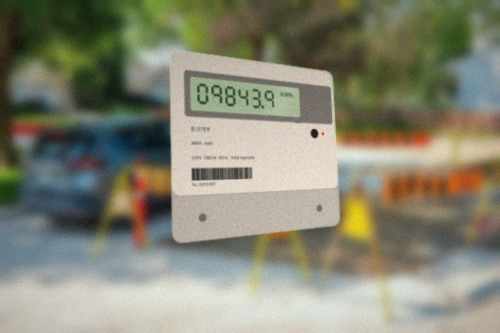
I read 9843.9 kWh
